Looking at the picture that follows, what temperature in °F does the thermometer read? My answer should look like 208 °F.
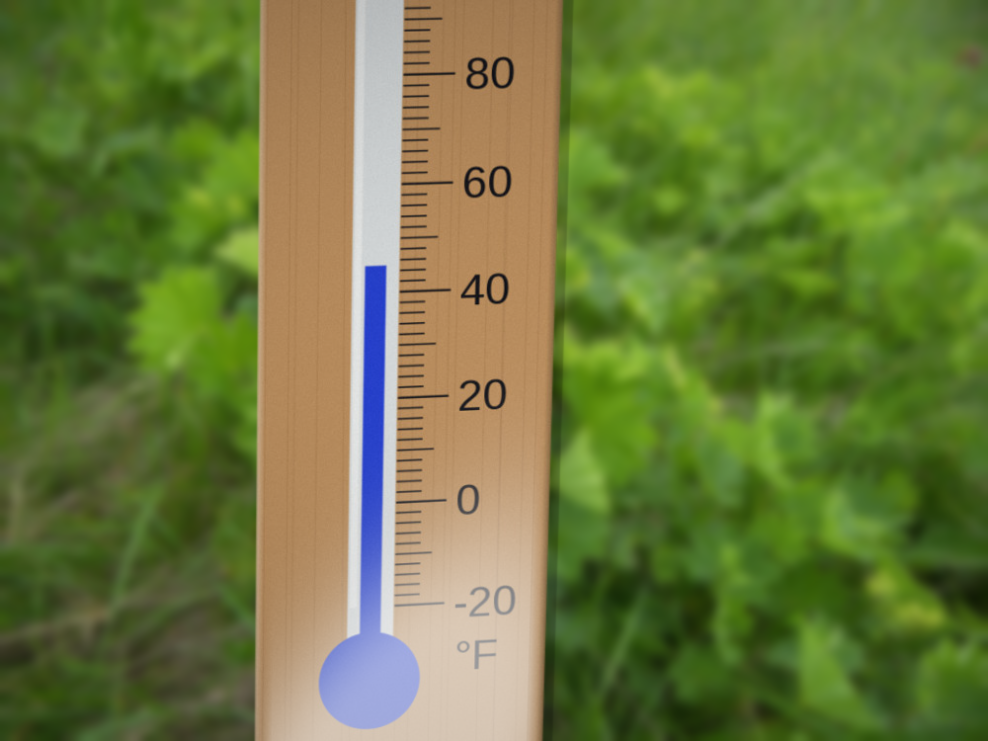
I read 45 °F
